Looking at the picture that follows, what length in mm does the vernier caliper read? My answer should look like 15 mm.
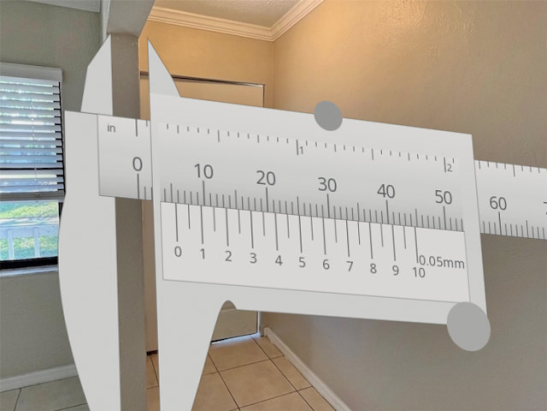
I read 5.6 mm
